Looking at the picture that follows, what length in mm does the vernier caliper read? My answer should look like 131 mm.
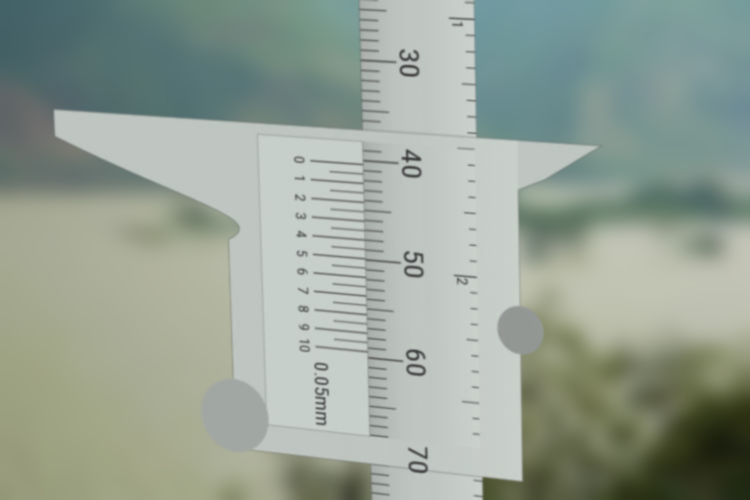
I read 40.4 mm
